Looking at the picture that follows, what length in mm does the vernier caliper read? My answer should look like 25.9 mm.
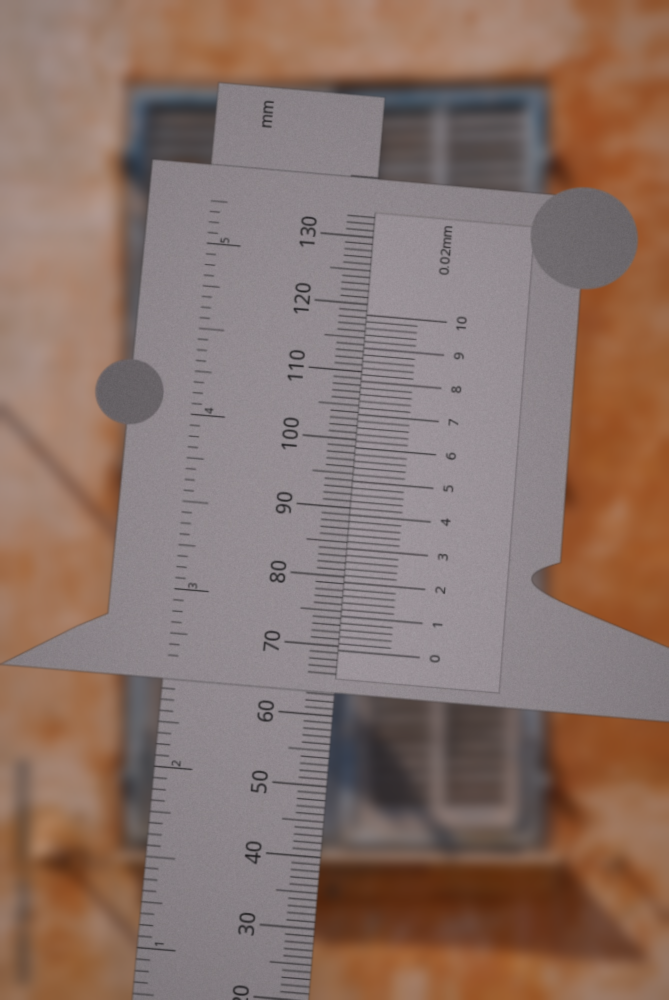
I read 69.4 mm
